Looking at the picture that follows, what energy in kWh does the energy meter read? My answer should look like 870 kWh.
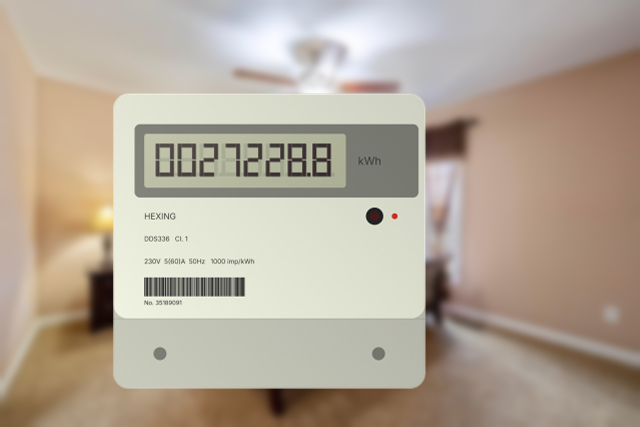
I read 27228.8 kWh
